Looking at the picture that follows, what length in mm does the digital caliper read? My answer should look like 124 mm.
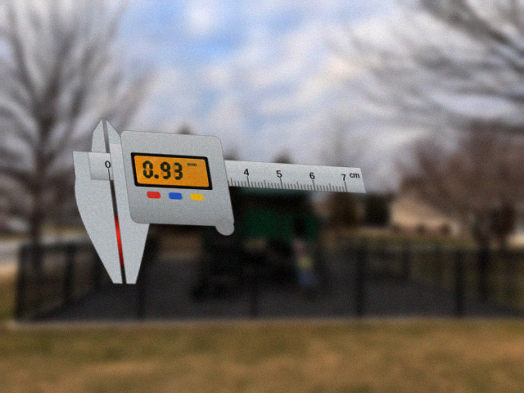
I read 0.93 mm
